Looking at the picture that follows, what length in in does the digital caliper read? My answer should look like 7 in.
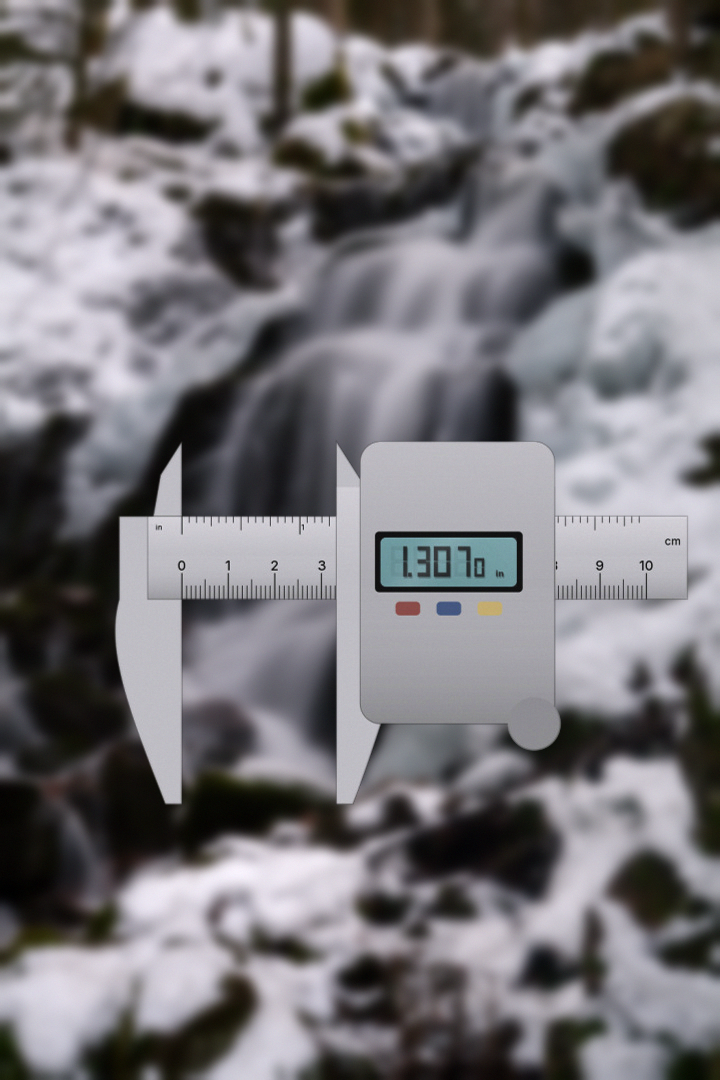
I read 1.3070 in
